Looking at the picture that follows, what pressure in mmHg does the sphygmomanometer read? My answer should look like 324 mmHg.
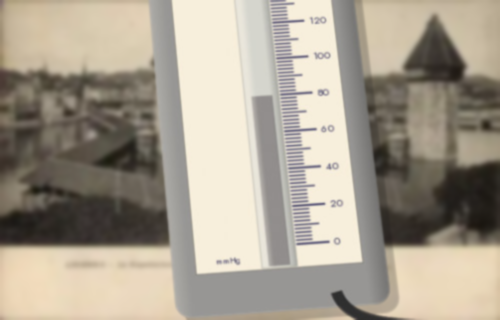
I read 80 mmHg
